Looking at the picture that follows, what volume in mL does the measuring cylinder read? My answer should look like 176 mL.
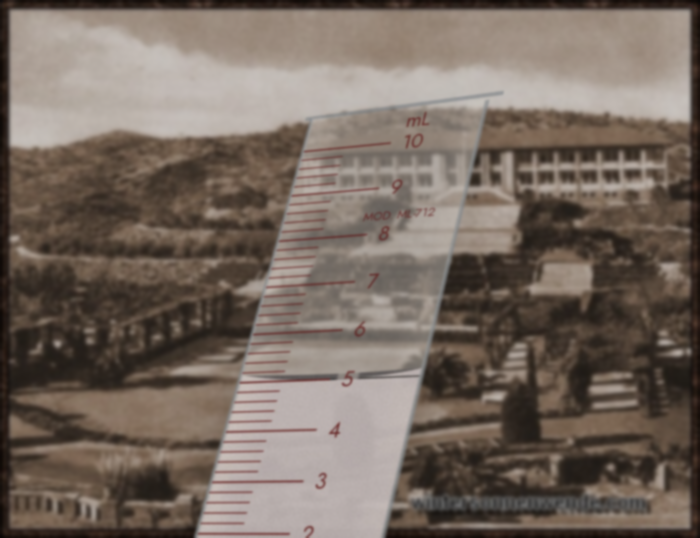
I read 5 mL
